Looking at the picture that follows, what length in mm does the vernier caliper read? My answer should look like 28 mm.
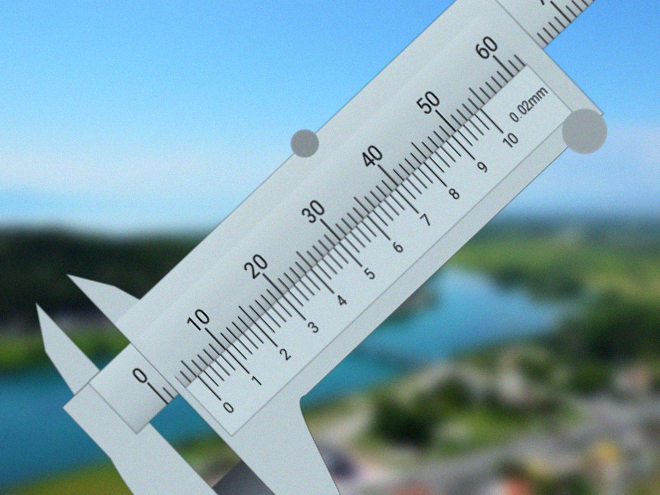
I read 5.2 mm
